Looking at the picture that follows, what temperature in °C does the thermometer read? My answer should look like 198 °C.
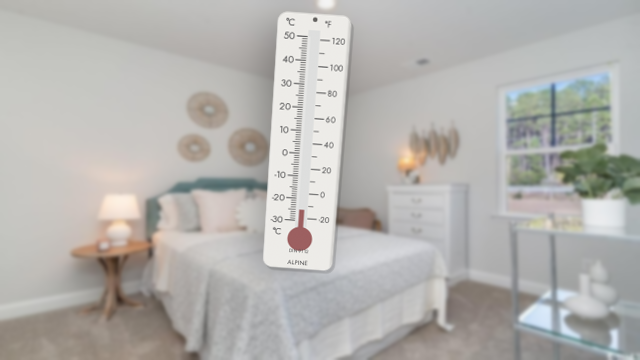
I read -25 °C
